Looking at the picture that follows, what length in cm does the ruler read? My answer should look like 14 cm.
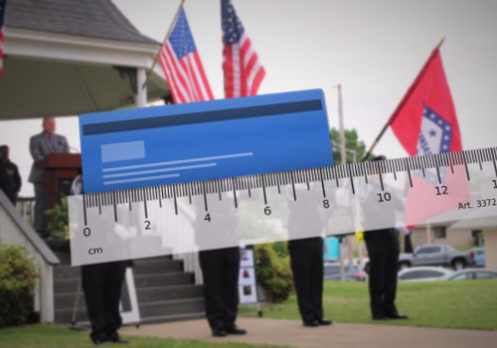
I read 8.5 cm
